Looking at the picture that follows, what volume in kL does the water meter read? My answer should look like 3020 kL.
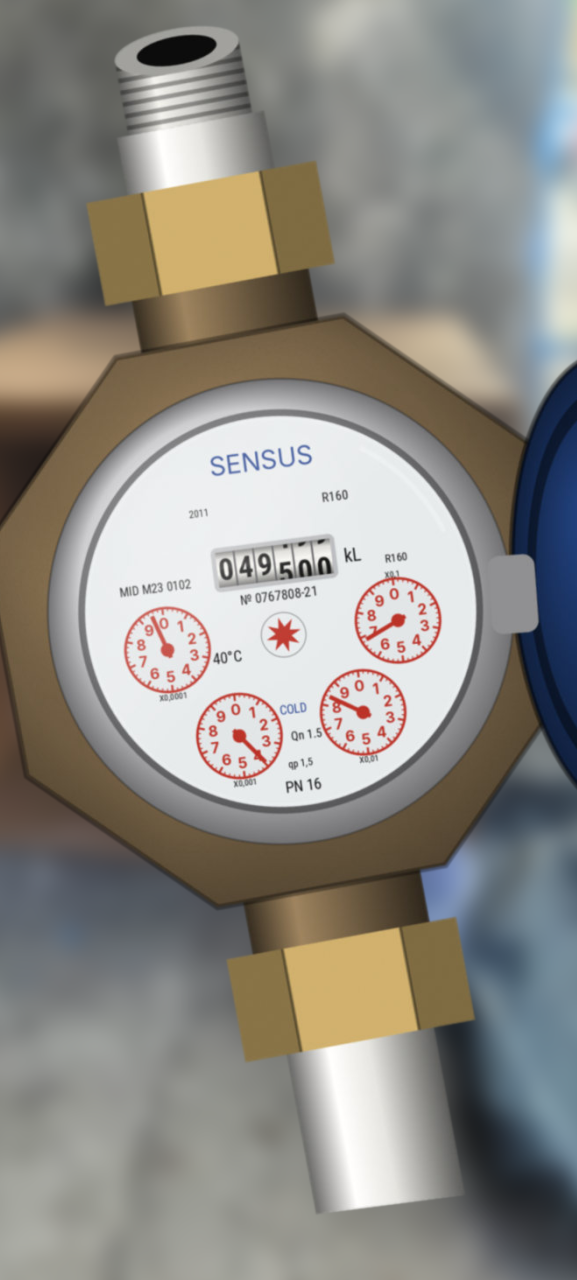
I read 49499.6839 kL
